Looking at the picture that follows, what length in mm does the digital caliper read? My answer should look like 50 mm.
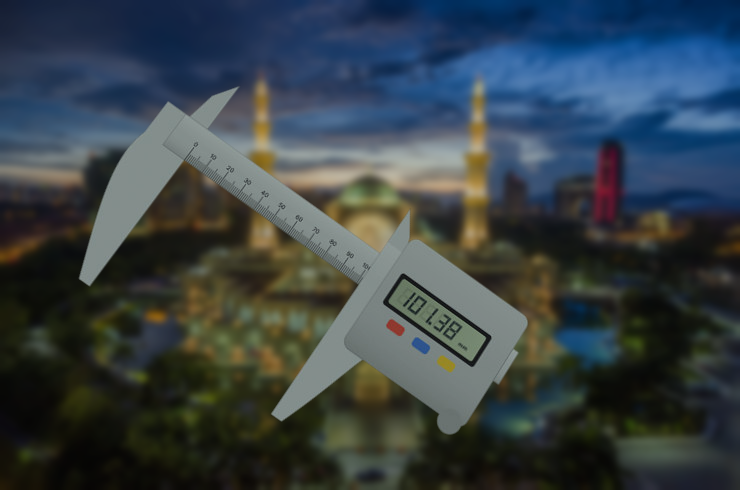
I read 101.38 mm
